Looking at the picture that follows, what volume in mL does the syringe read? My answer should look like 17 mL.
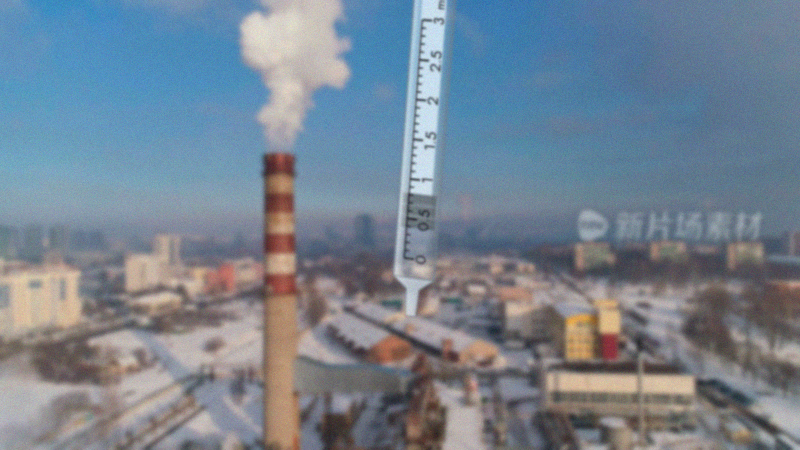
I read 0.4 mL
